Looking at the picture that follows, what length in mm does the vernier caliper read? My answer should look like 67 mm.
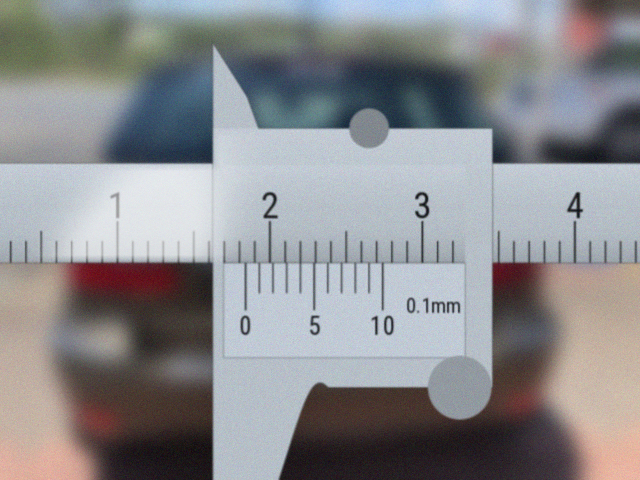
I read 18.4 mm
